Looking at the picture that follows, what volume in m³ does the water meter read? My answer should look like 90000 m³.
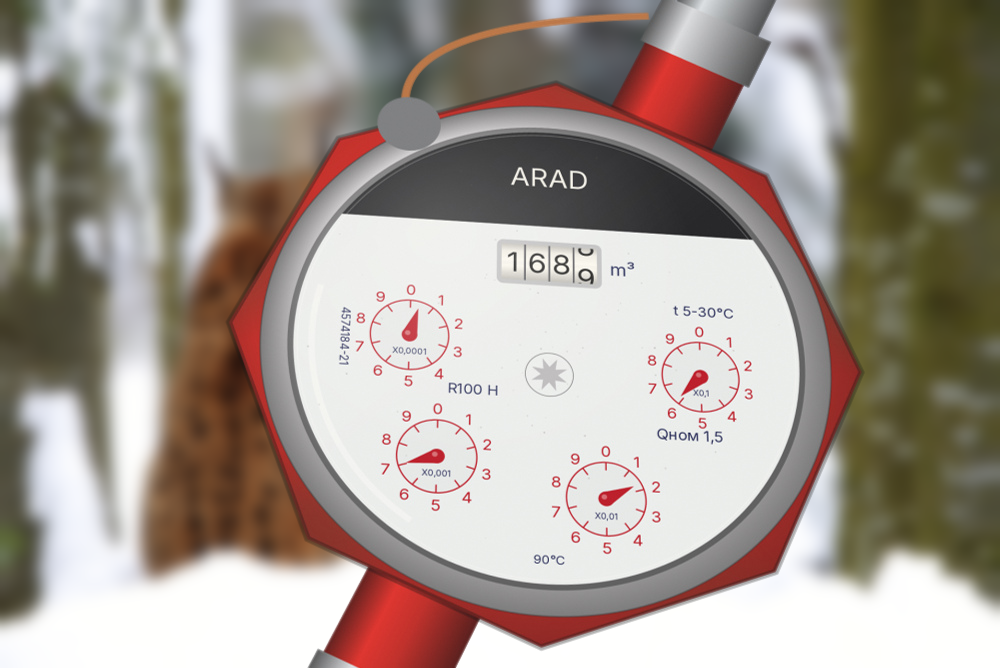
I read 1688.6170 m³
